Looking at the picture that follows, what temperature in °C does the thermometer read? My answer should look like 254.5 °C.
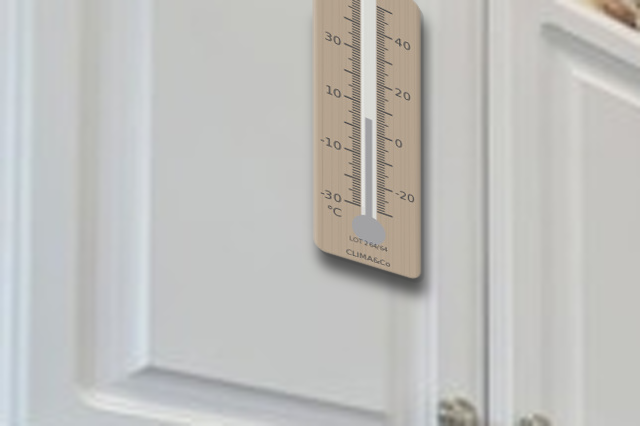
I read 5 °C
